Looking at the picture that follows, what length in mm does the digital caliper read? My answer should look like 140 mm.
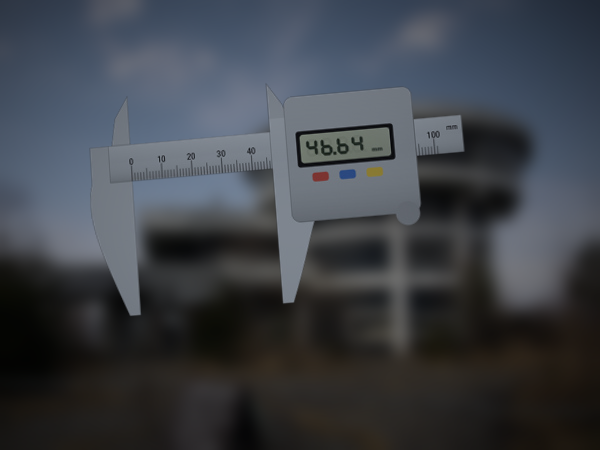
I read 46.64 mm
